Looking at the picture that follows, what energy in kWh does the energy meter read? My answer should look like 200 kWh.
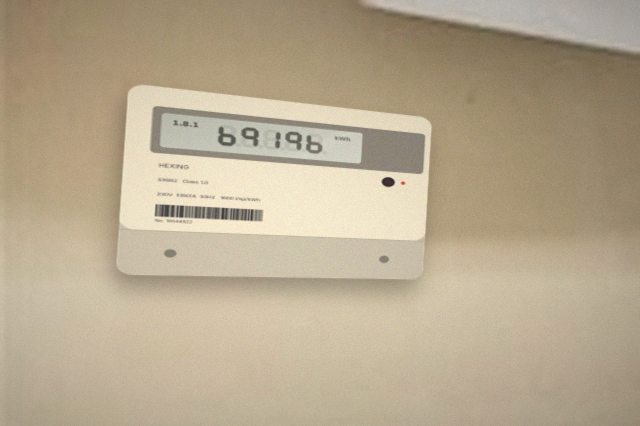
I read 69196 kWh
